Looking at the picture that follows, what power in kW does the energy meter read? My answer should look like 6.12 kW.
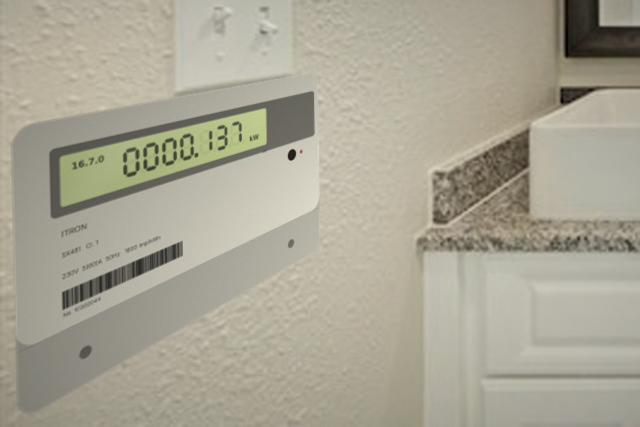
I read 0.137 kW
